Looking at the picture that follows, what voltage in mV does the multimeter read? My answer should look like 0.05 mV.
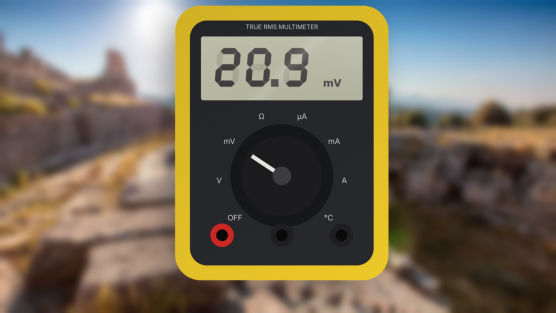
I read 20.9 mV
